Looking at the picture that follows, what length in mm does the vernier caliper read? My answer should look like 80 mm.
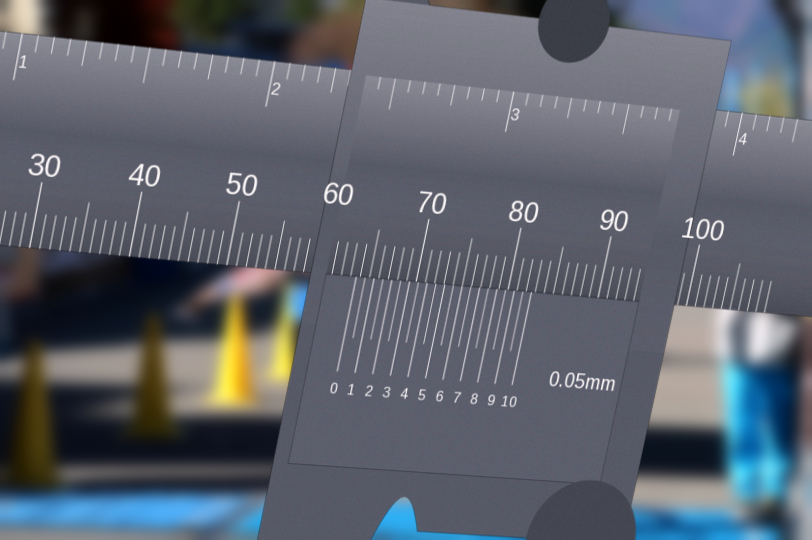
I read 63.6 mm
